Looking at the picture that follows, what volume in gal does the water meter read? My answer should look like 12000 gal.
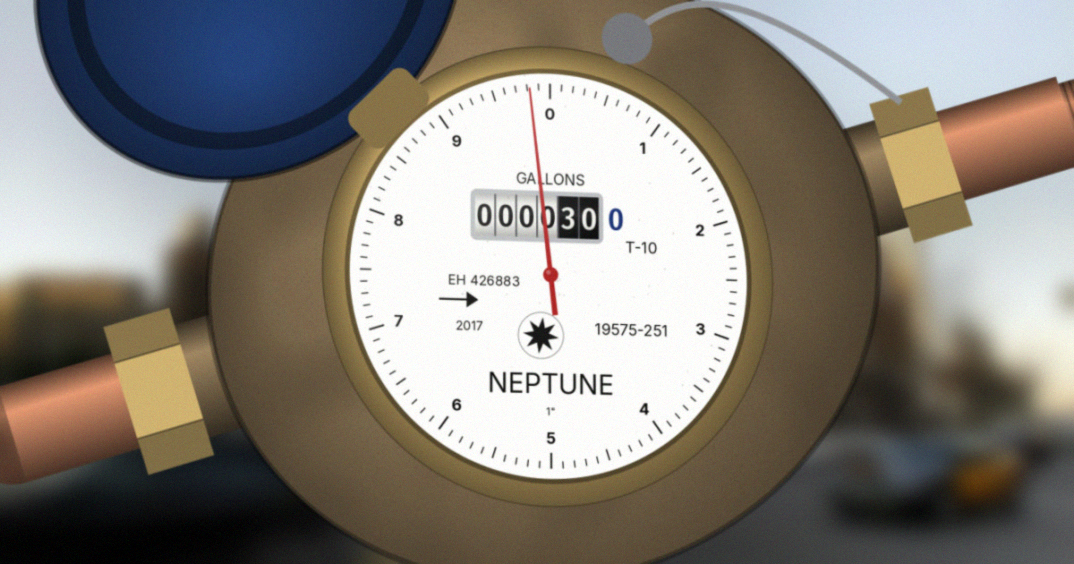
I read 299.8 gal
